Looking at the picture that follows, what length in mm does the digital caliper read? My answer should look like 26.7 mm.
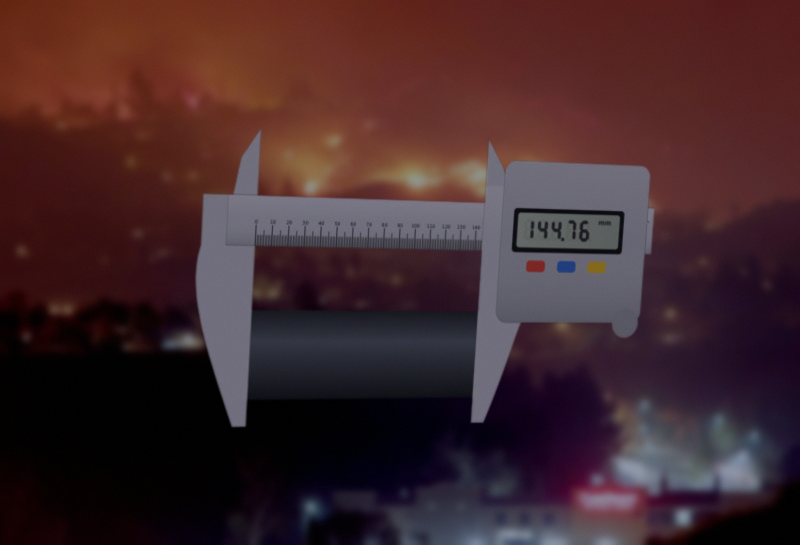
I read 144.76 mm
